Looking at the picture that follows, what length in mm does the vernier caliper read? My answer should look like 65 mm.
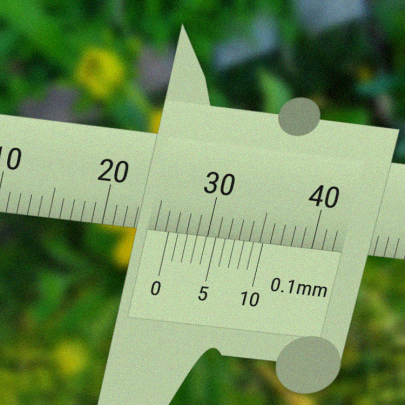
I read 26.3 mm
